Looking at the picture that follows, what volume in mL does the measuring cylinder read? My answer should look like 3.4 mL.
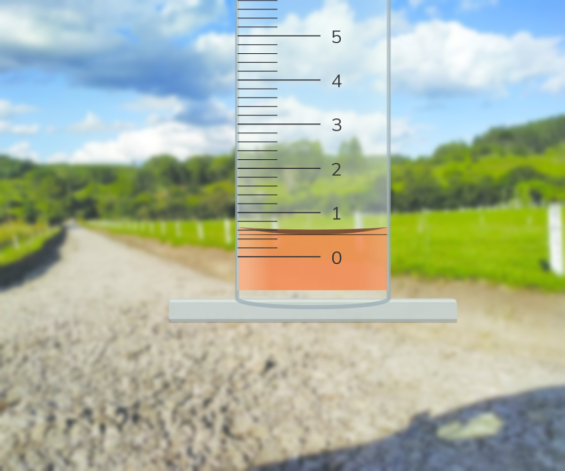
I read 0.5 mL
